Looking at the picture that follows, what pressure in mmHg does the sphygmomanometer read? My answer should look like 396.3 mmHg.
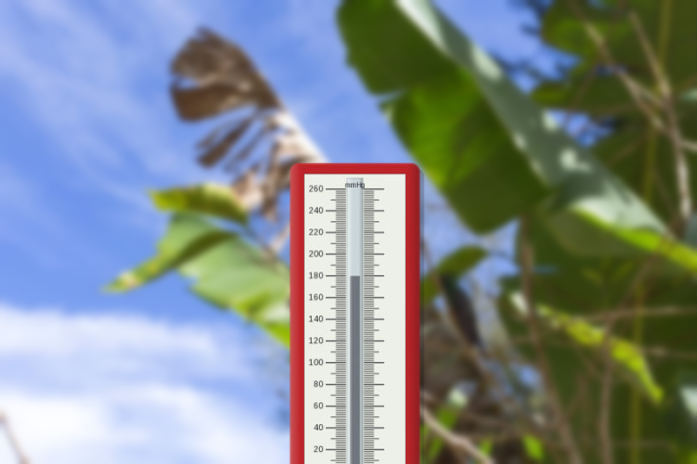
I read 180 mmHg
